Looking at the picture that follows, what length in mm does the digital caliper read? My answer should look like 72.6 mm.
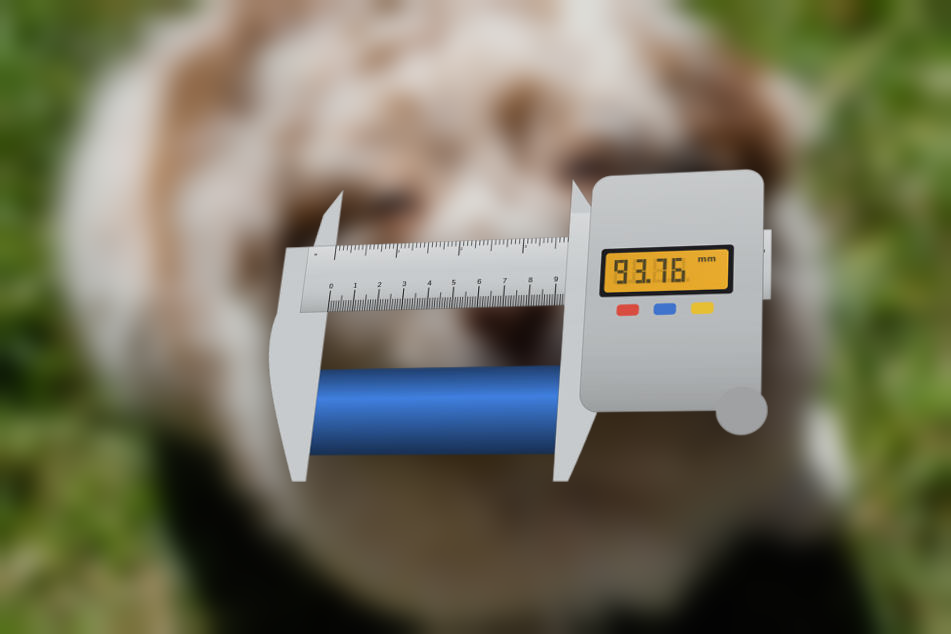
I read 93.76 mm
